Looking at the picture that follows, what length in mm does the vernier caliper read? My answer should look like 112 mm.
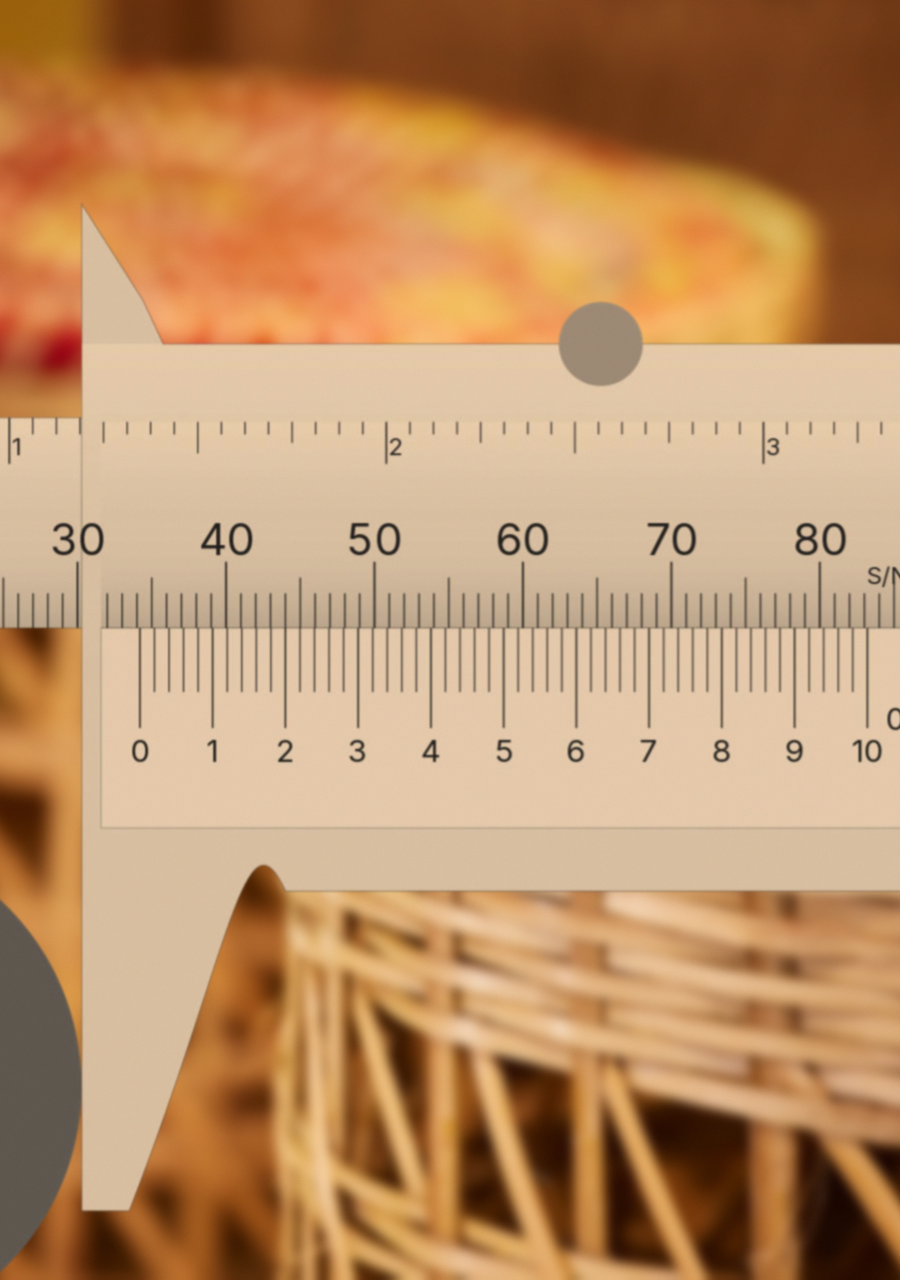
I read 34.2 mm
